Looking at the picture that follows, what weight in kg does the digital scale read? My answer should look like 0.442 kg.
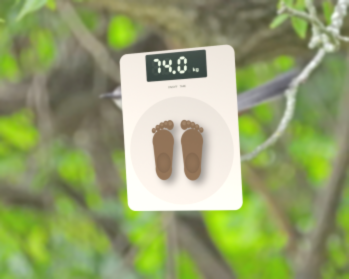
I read 74.0 kg
